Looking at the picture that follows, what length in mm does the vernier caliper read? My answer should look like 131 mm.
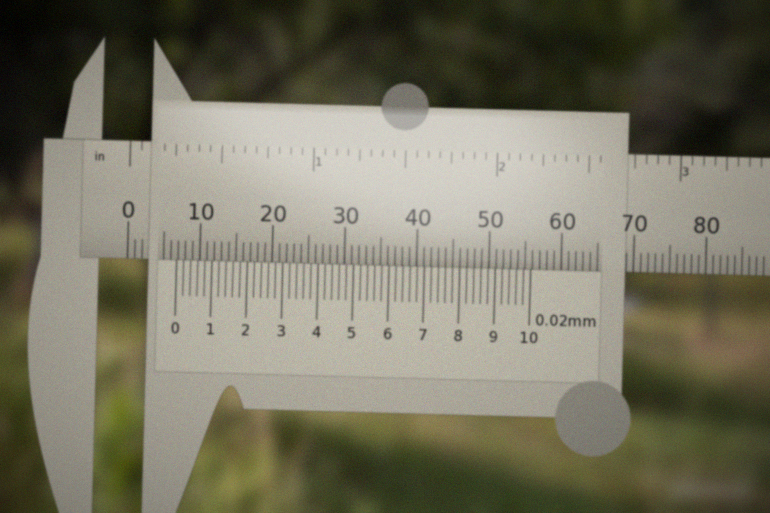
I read 6.8 mm
